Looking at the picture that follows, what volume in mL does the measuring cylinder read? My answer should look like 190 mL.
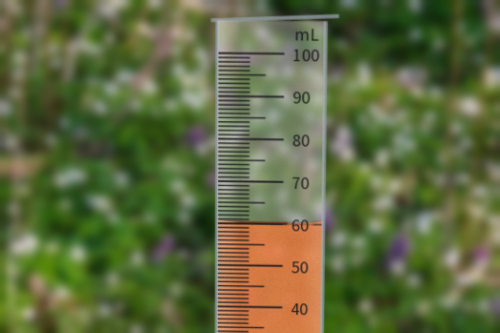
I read 60 mL
